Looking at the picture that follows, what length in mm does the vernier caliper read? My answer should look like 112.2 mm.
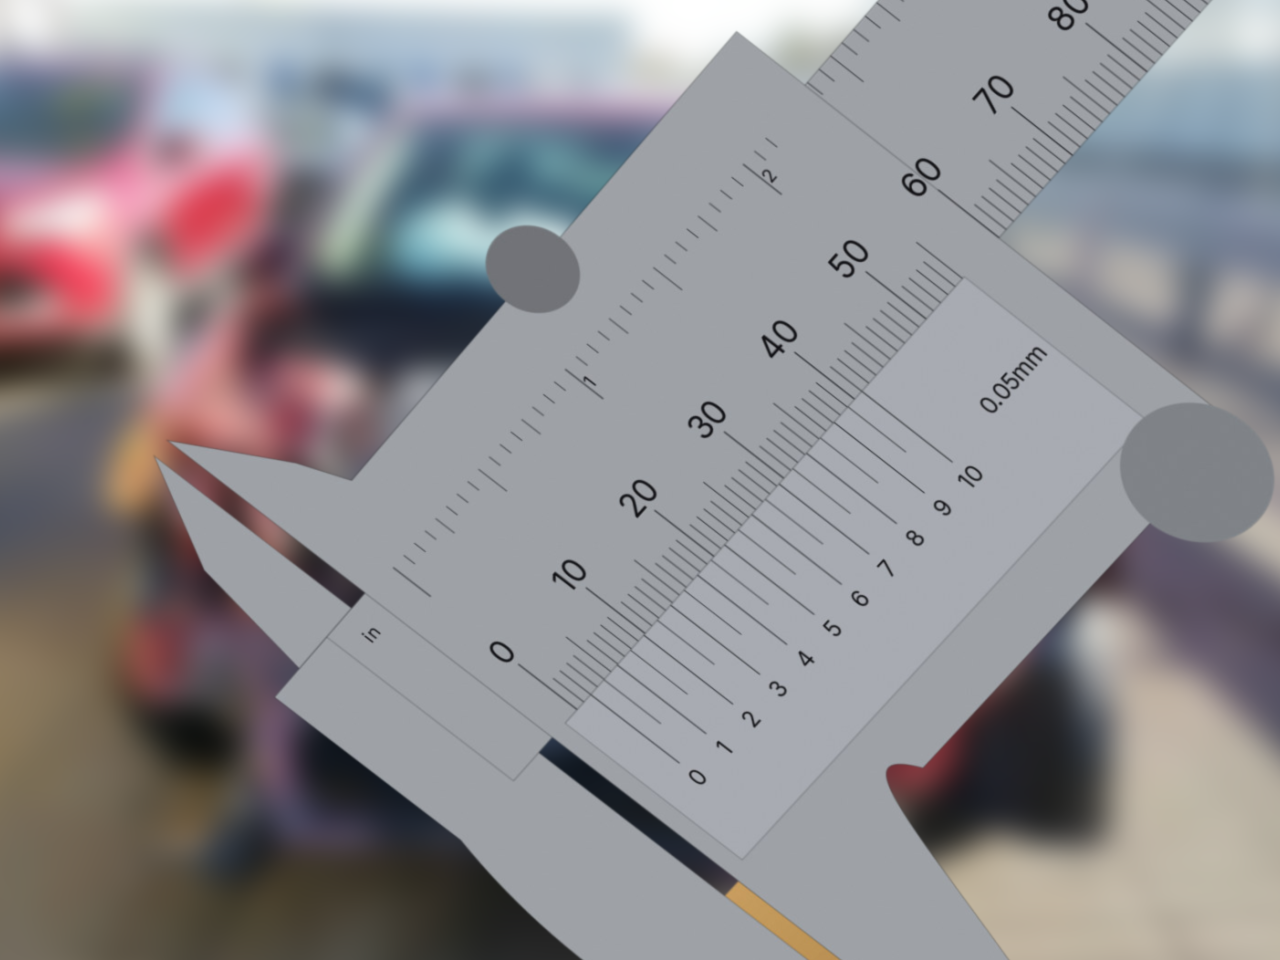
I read 2.0 mm
